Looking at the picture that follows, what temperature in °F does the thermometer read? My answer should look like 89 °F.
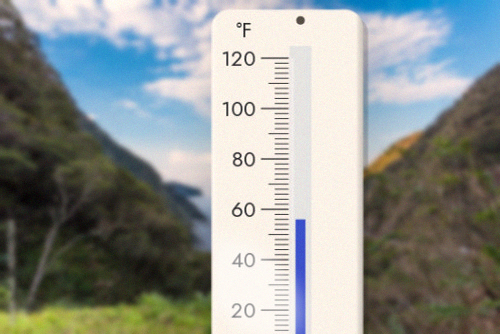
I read 56 °F
